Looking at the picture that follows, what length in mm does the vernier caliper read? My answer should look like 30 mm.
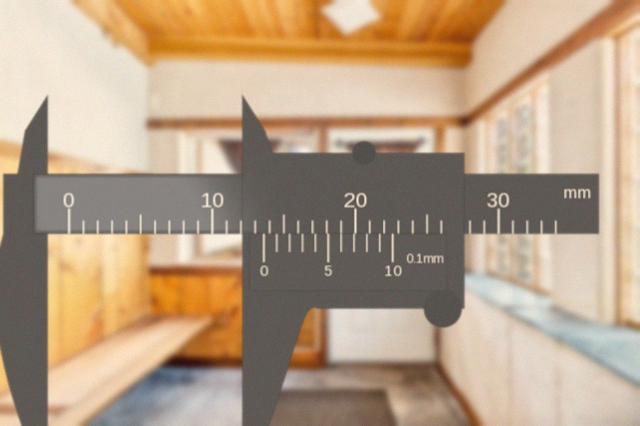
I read 13.6 mm
